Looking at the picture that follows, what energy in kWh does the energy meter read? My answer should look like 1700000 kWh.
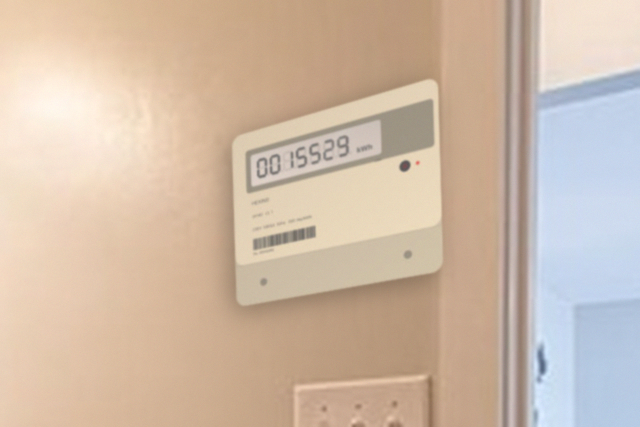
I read 15529 kWh
